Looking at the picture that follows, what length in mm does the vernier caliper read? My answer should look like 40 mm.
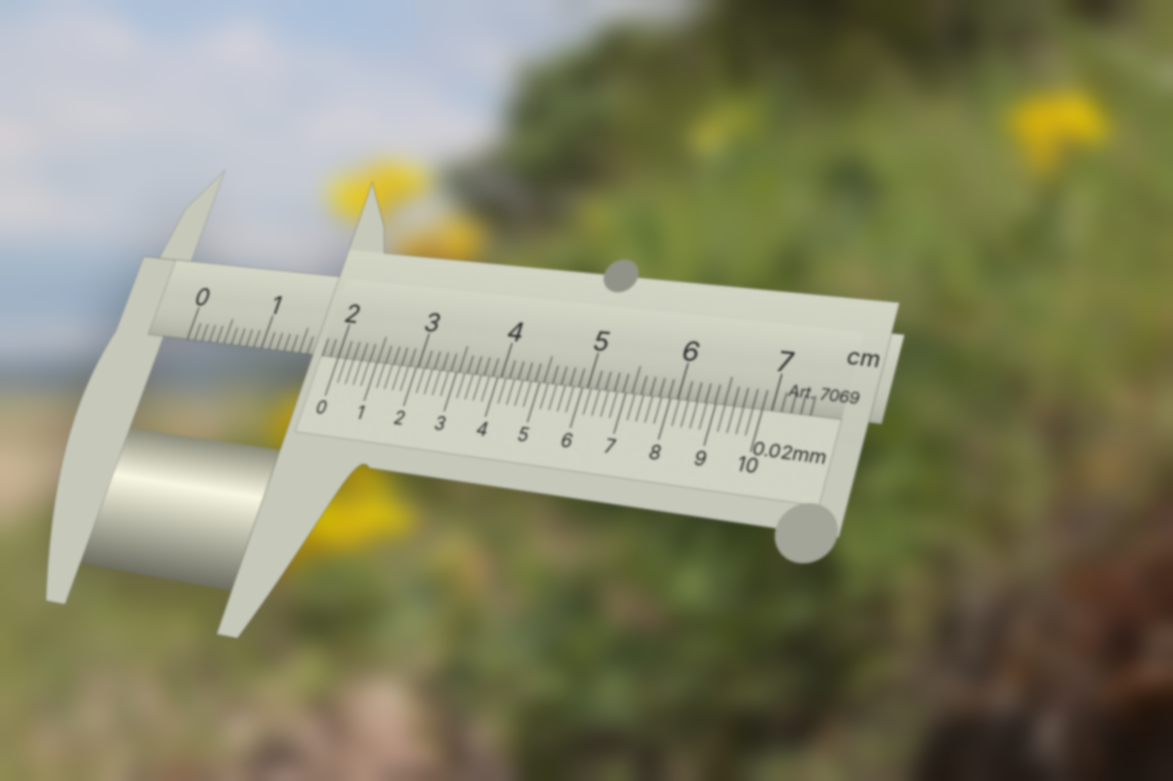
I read 20.0 mm
